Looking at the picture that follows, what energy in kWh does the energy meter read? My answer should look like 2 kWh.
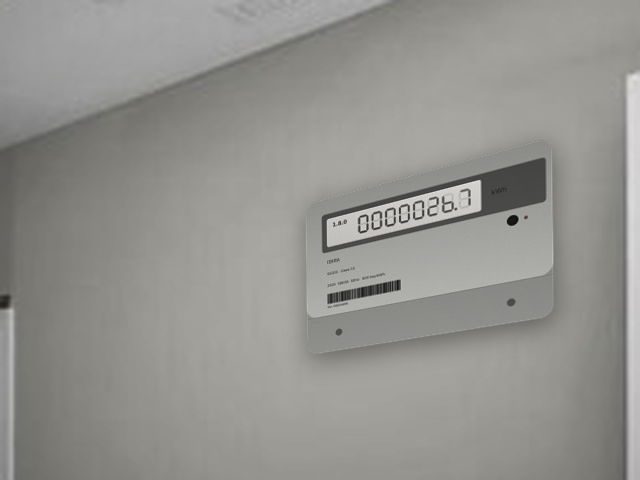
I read 26.7 kWh
